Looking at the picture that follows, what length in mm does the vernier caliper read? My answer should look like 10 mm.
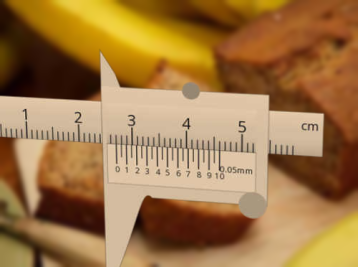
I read 27.0 mm
